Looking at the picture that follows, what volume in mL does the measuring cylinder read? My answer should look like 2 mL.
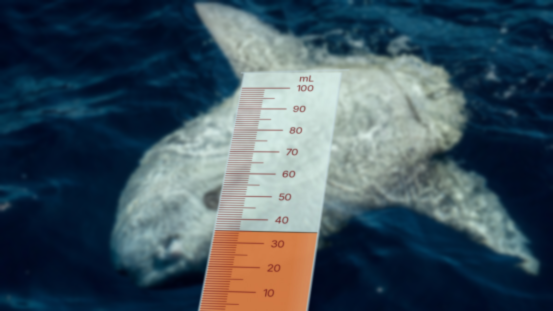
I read 35 mL
